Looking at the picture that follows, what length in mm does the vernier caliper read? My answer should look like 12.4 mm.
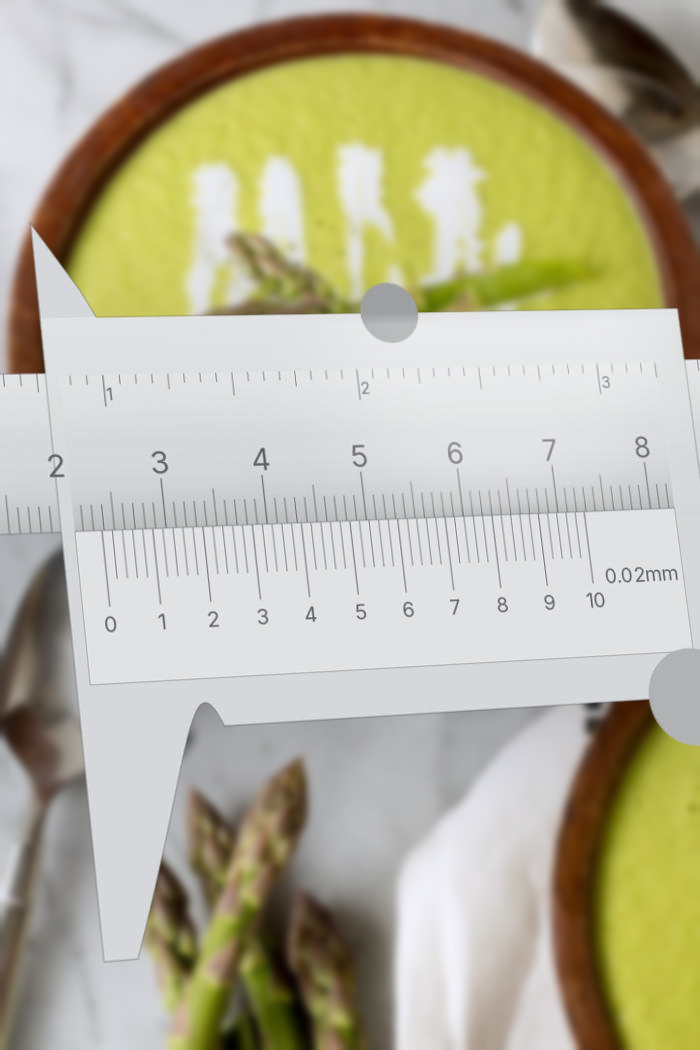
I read 23.8 mm
